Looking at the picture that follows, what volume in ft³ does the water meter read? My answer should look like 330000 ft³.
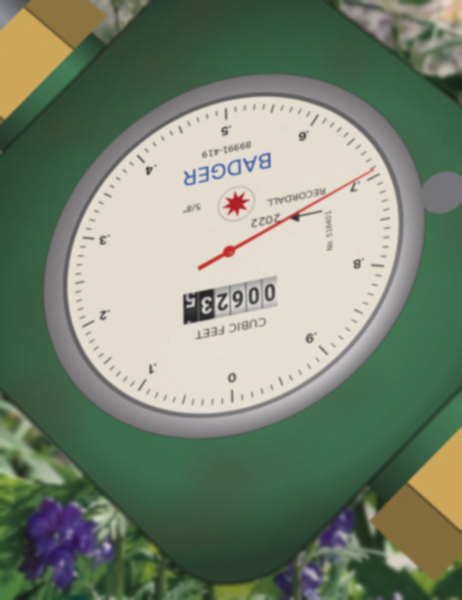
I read 6234.69 ft³
